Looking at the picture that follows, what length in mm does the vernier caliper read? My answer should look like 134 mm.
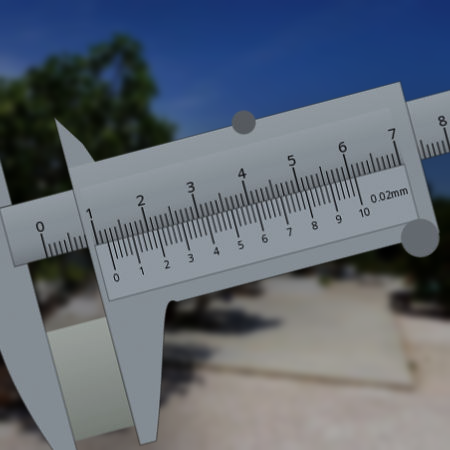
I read 12.0 mm
